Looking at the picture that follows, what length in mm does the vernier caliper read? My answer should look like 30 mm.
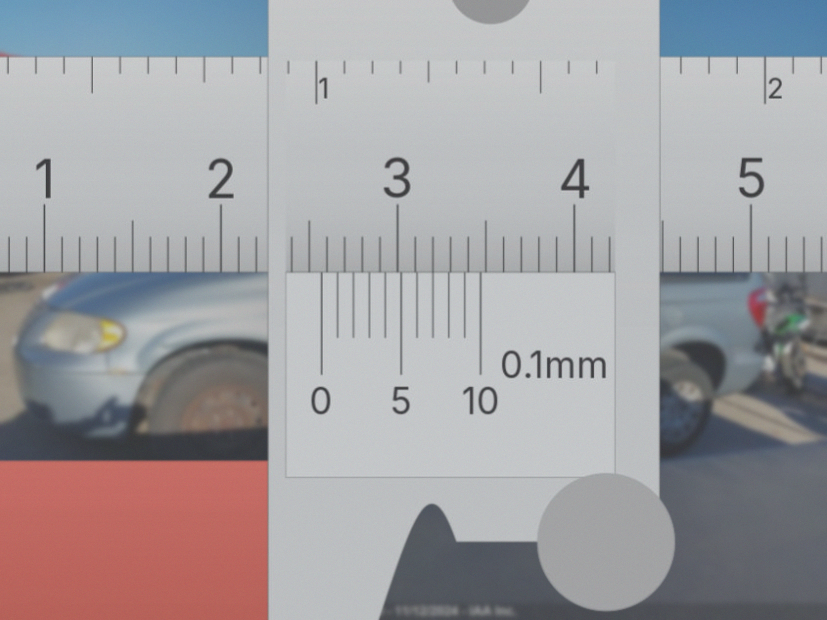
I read 25.7 mm
